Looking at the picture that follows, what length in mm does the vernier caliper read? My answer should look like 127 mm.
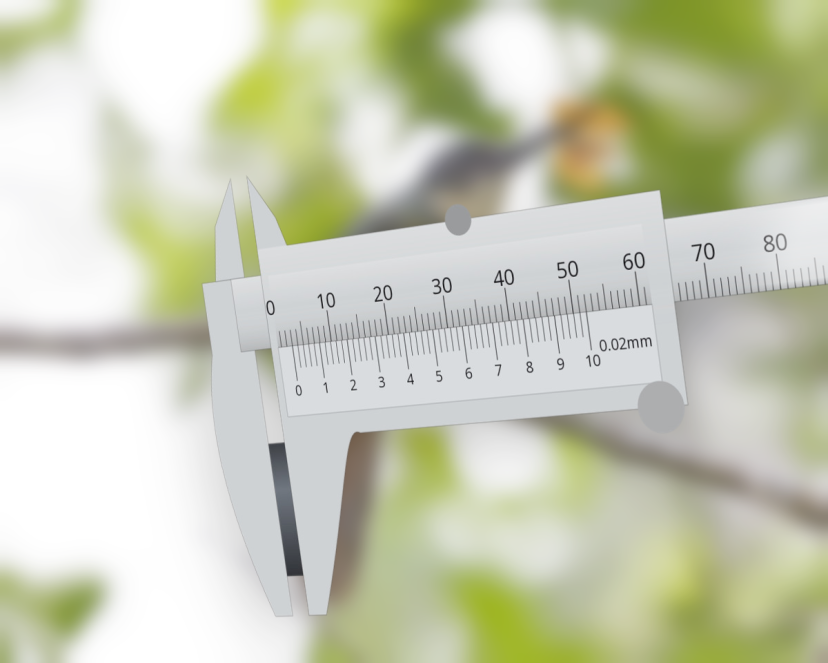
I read 3.0 mm
